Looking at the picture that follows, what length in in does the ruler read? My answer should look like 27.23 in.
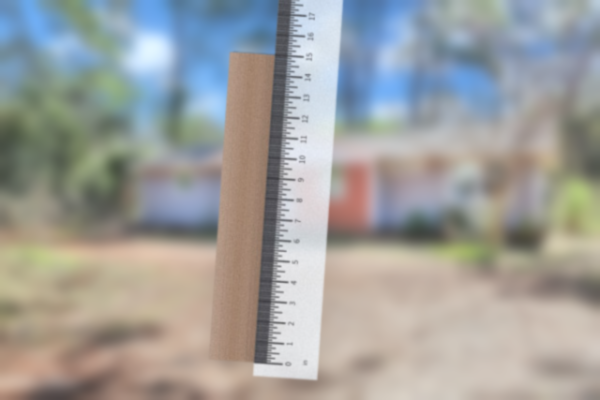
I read 15 in
